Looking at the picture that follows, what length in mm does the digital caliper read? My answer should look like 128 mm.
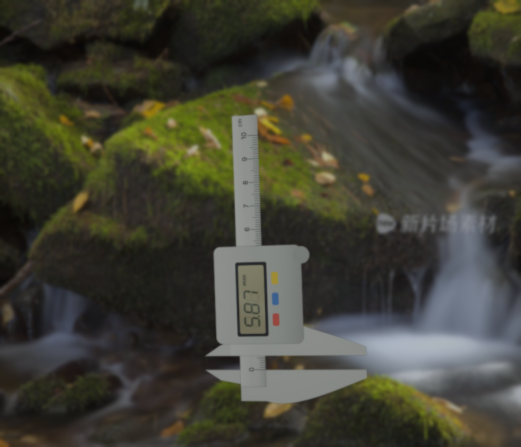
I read 5.87 mm
